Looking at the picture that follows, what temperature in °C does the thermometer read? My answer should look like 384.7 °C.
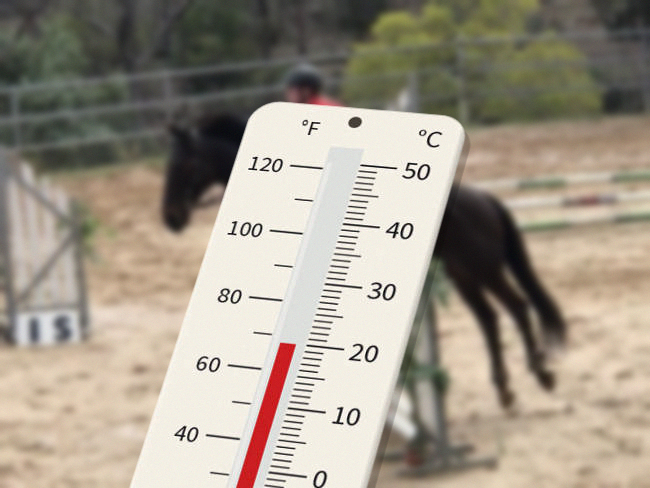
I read 20 °C
